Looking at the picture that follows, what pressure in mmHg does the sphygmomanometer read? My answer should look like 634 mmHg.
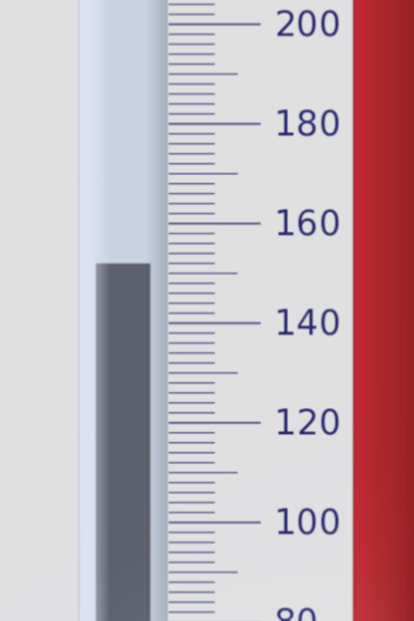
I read 152 mmHg
